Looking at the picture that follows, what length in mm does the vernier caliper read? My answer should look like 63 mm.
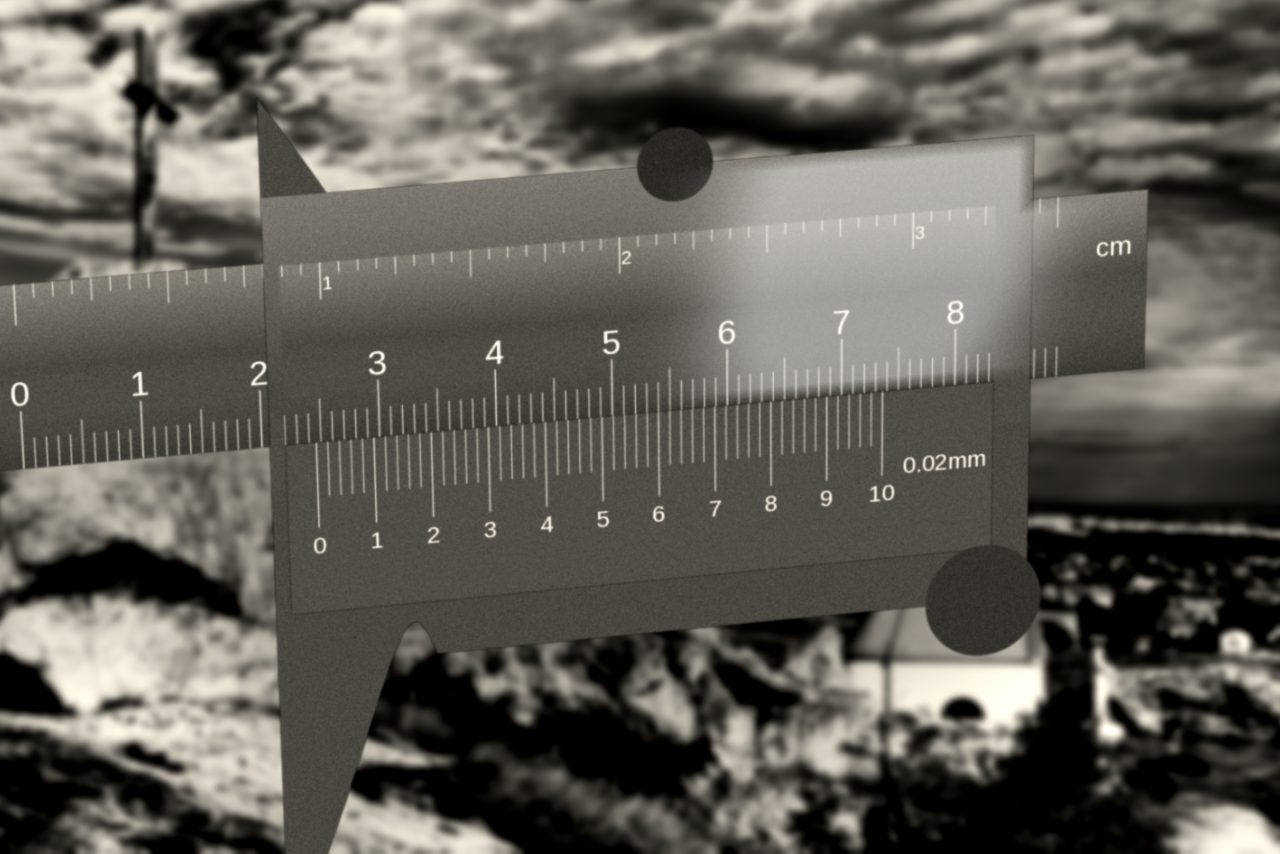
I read 24.6 mm
